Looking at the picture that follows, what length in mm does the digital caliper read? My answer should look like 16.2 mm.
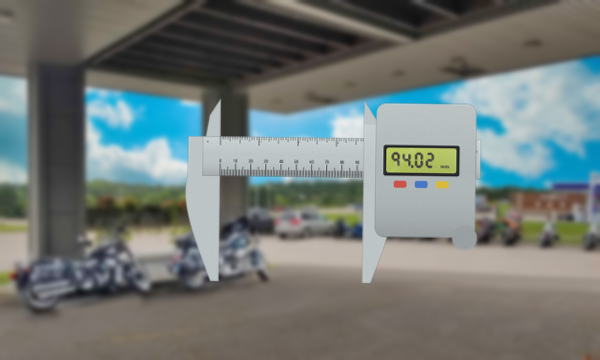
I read 94.02 mm
